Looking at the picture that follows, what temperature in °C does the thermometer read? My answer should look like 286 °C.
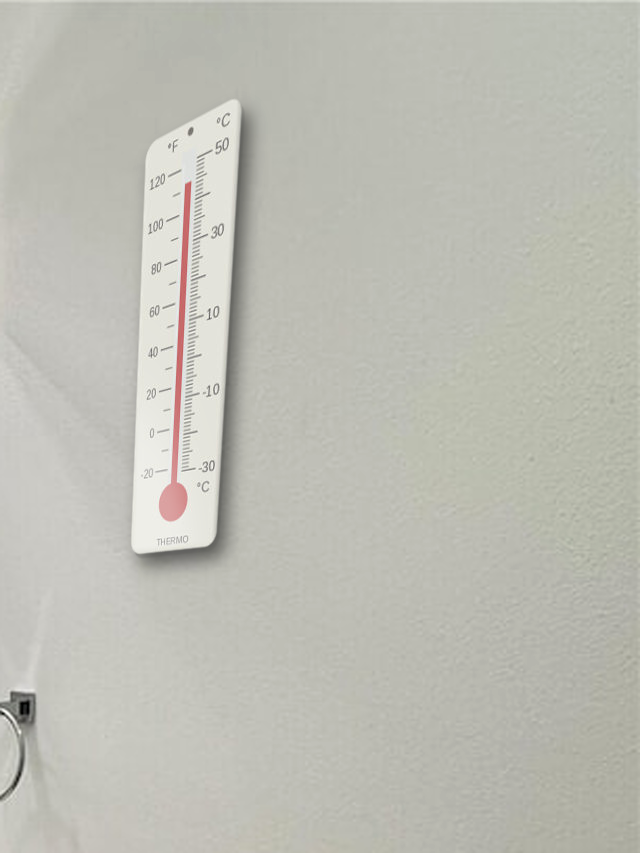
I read 45 °C
